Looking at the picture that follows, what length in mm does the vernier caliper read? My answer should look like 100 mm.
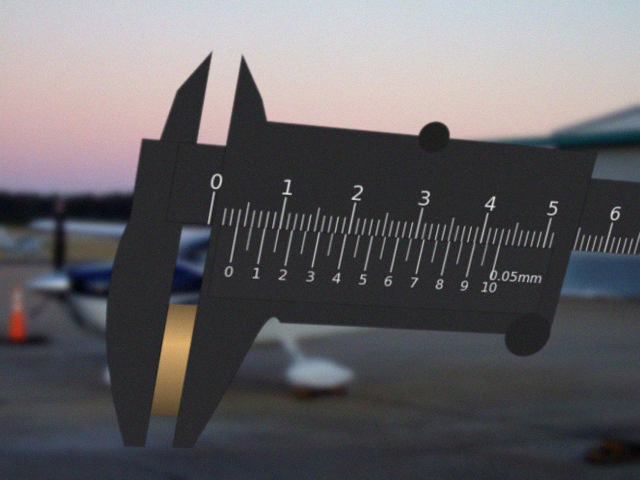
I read 4.0 mm
